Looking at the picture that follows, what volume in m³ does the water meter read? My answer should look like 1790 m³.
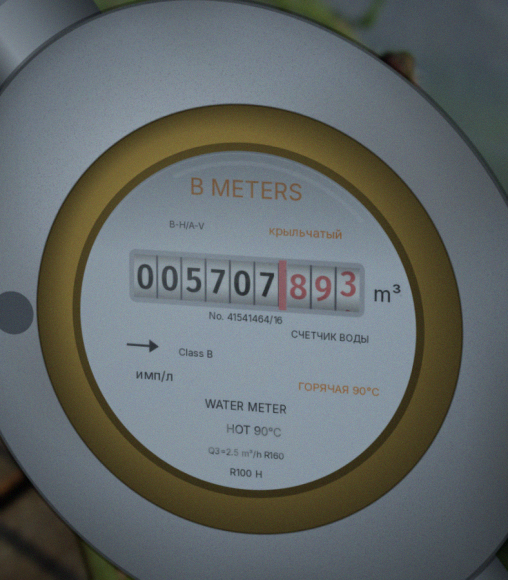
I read 5707.893 m³
